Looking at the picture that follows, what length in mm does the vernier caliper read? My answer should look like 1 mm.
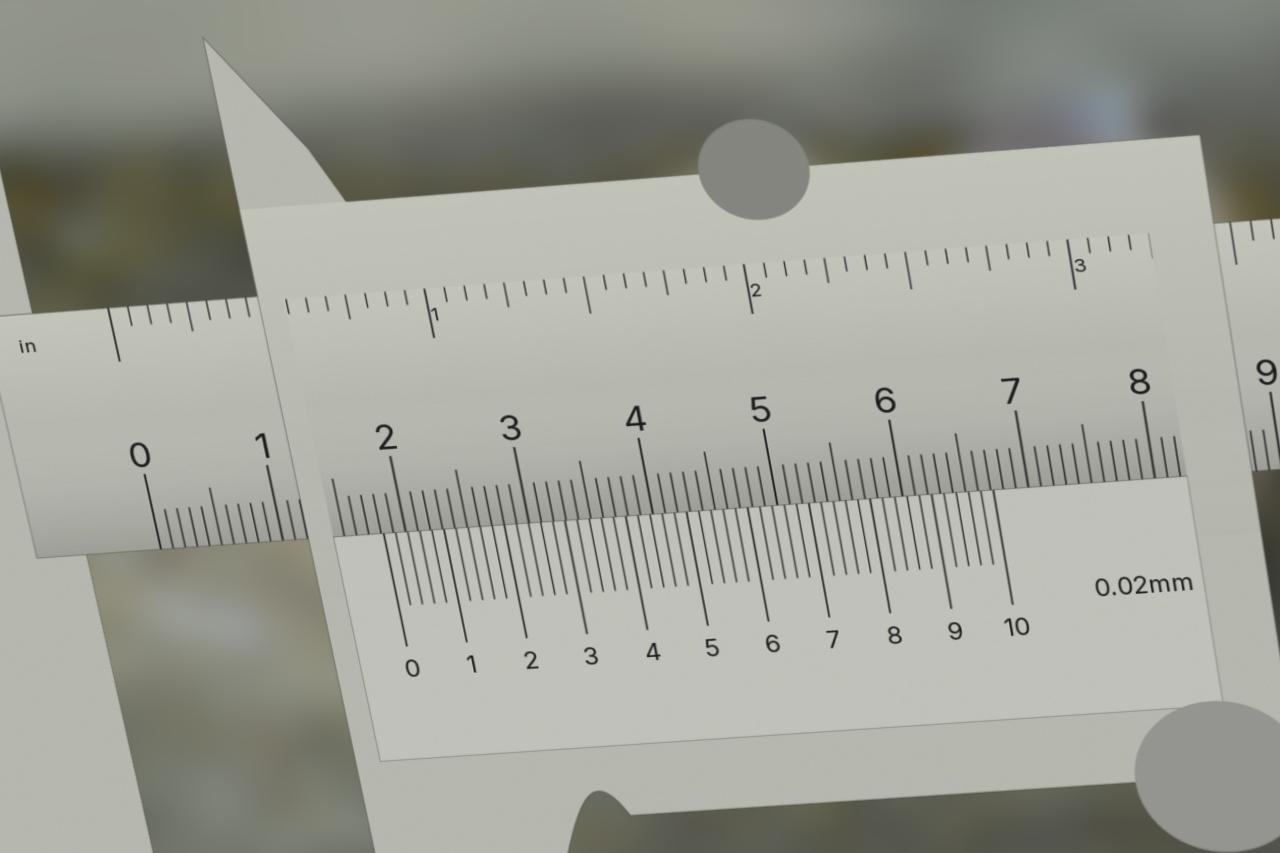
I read 18.2 mm
